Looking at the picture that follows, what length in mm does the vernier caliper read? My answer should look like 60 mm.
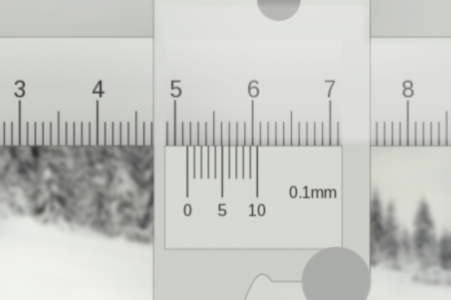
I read 51.6 mm
